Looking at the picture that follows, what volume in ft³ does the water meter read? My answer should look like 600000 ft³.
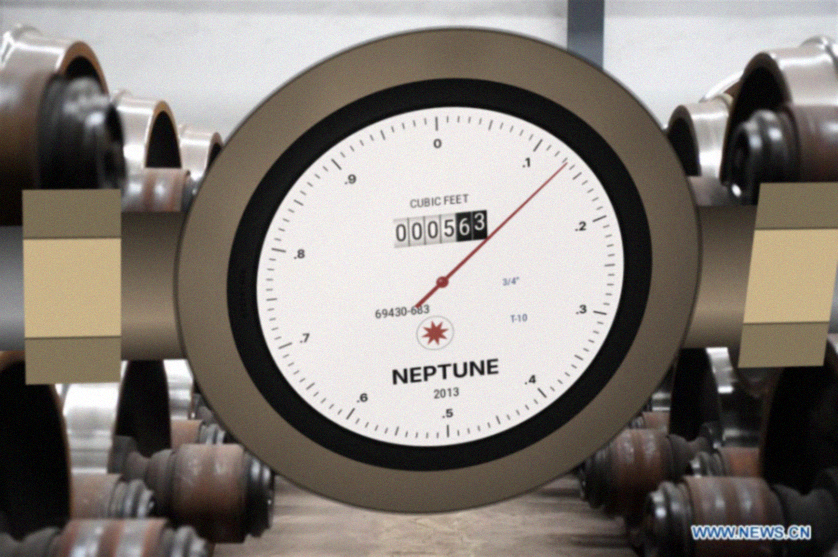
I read 563.13 ft³
